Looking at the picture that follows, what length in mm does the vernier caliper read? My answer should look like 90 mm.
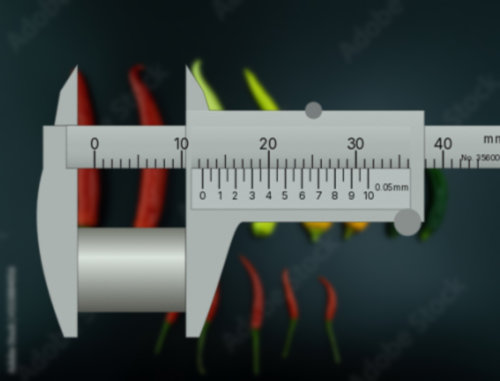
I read 12.4 mm
